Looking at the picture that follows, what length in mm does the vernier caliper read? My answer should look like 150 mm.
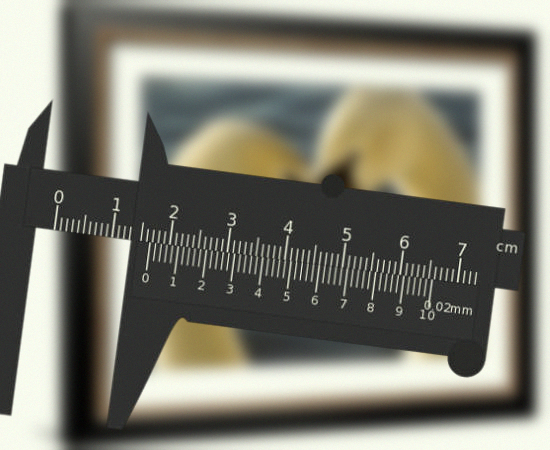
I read 16.6 mm
